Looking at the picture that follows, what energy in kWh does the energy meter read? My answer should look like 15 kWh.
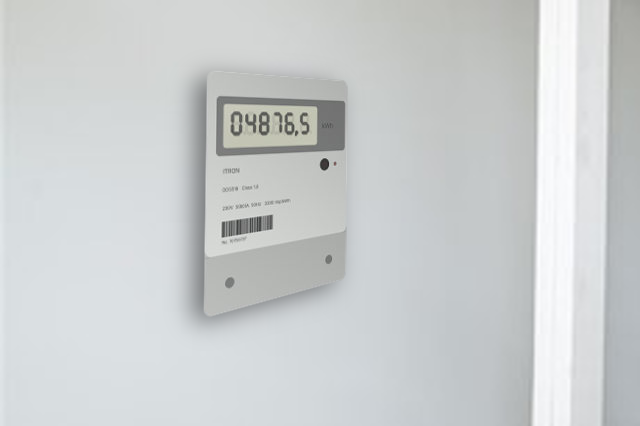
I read 4876.5 kWh
